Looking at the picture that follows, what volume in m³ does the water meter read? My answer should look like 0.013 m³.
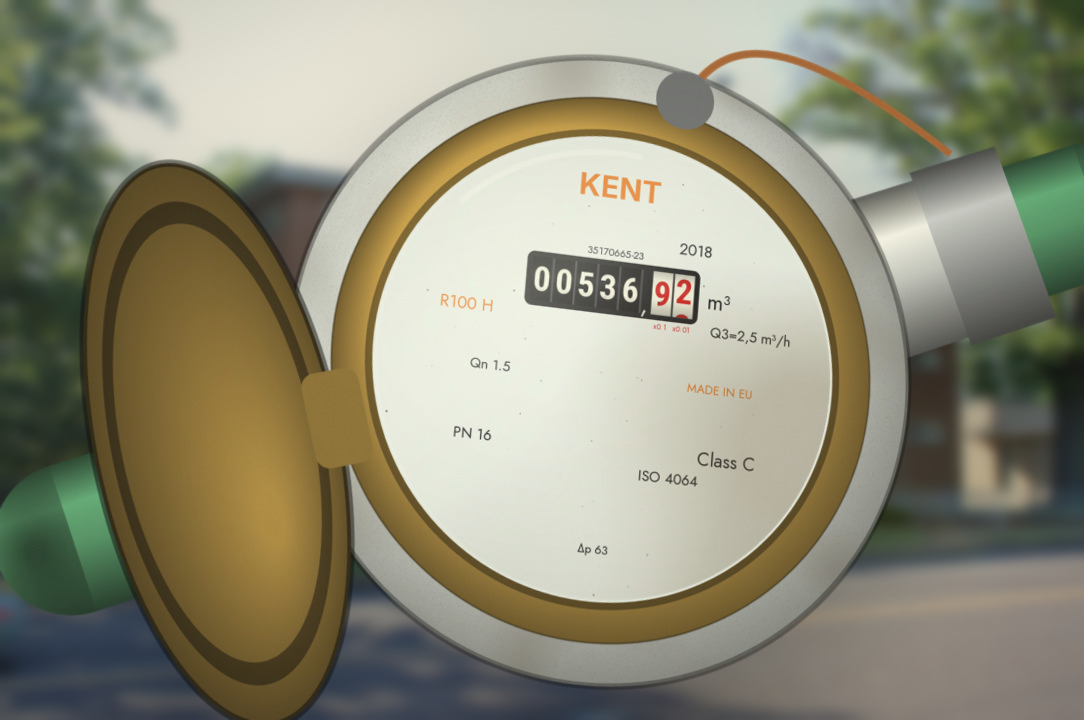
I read 536.92 m³
